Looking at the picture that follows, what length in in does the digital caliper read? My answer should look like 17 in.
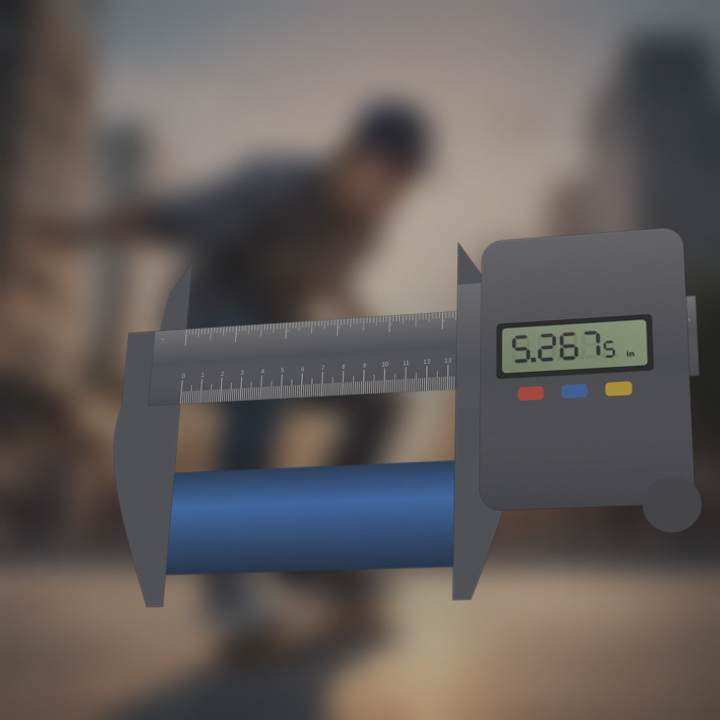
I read 5.2675 in
